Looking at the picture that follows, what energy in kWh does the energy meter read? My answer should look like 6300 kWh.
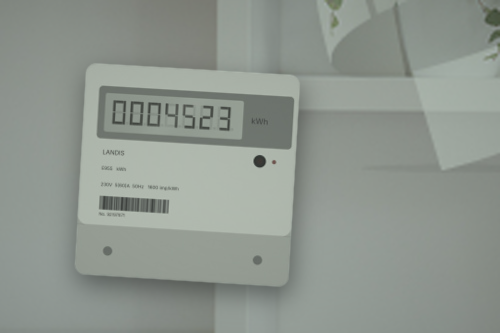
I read 4523 kWh
